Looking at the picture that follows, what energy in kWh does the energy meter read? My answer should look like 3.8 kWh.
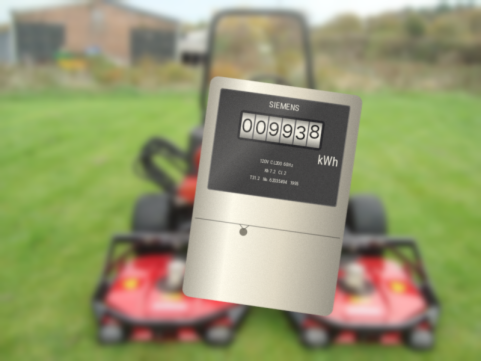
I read 9938 kWh
